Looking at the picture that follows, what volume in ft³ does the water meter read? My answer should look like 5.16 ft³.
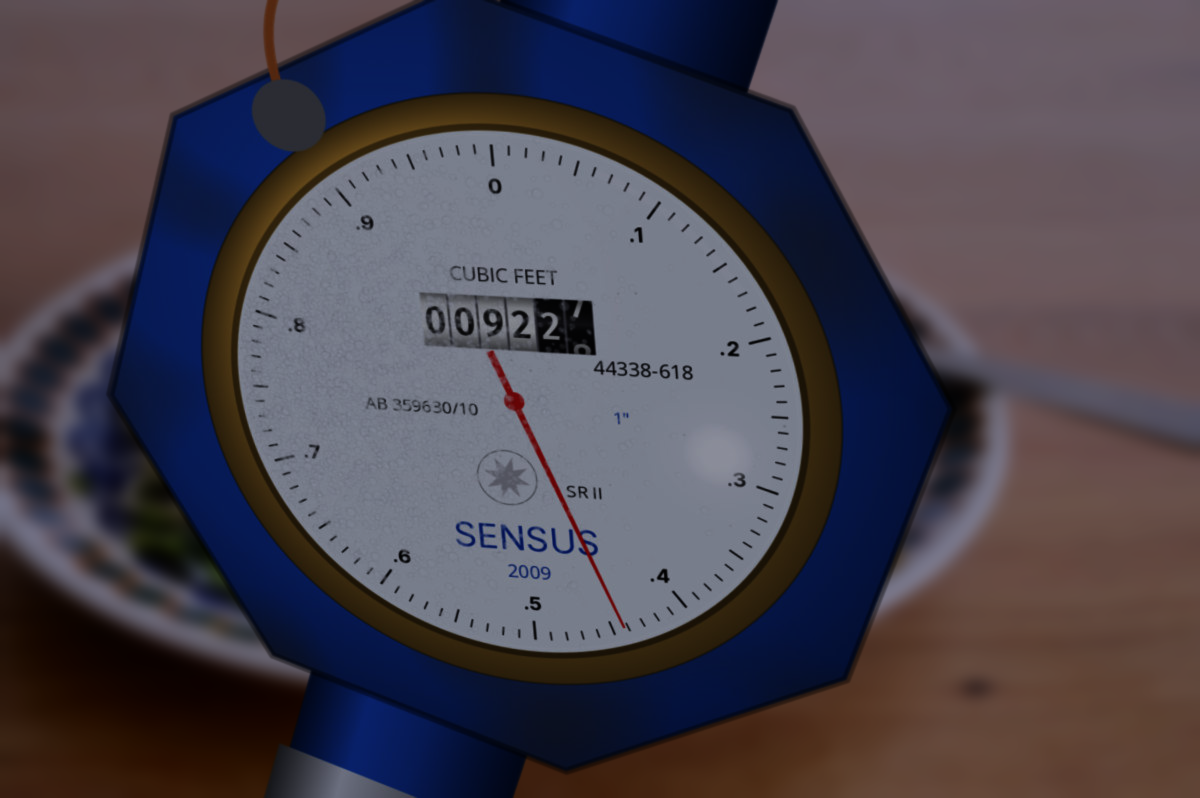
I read 9227.44 ft³
